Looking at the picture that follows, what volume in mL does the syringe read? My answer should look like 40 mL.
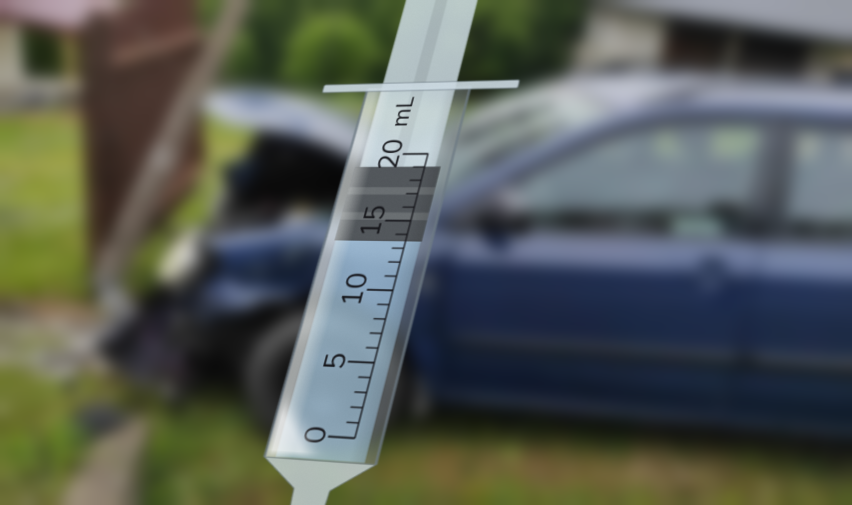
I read 13.5 mL
